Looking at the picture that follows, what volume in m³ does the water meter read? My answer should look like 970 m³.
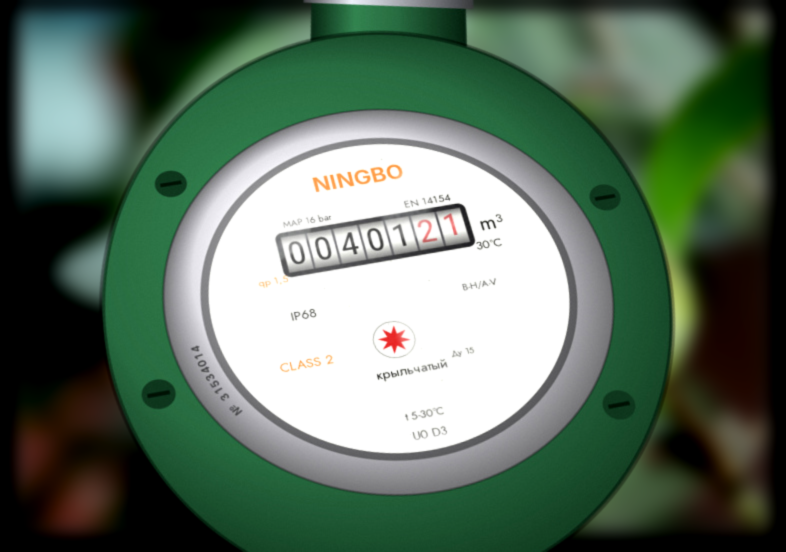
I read 401.21 m³
